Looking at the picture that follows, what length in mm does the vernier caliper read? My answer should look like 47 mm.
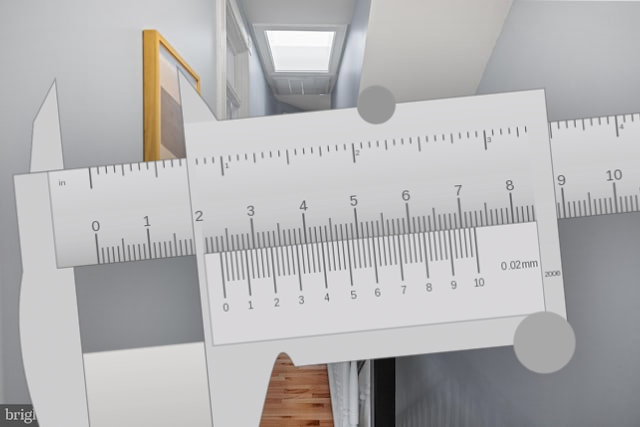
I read 23.5 mm
